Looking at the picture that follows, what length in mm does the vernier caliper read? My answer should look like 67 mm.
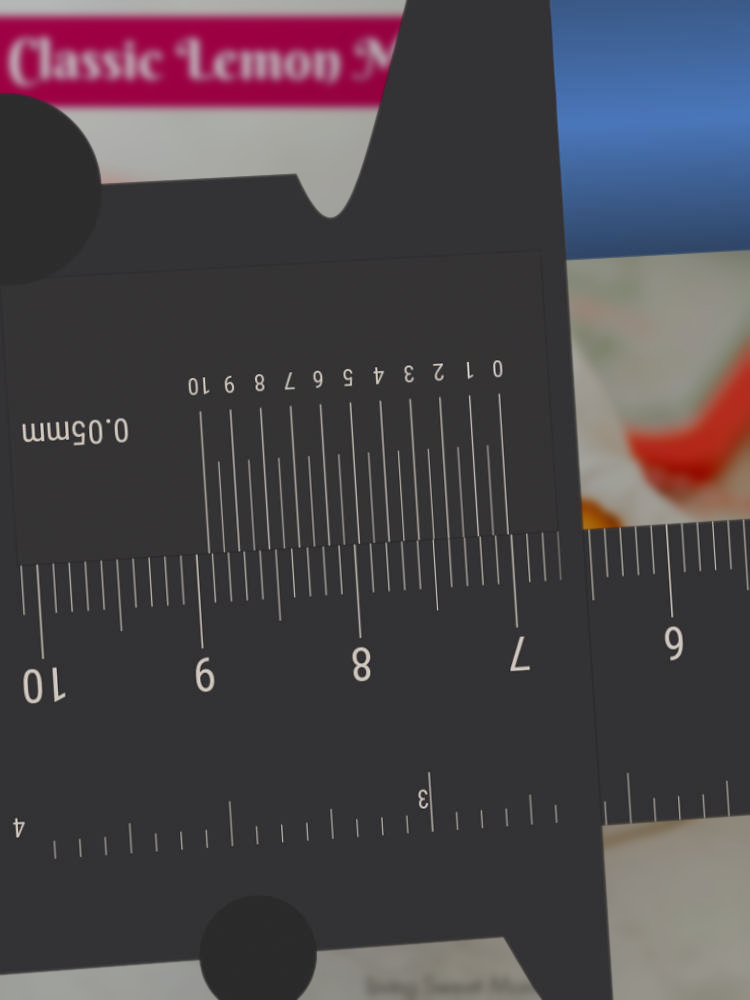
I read 70.2 mm
